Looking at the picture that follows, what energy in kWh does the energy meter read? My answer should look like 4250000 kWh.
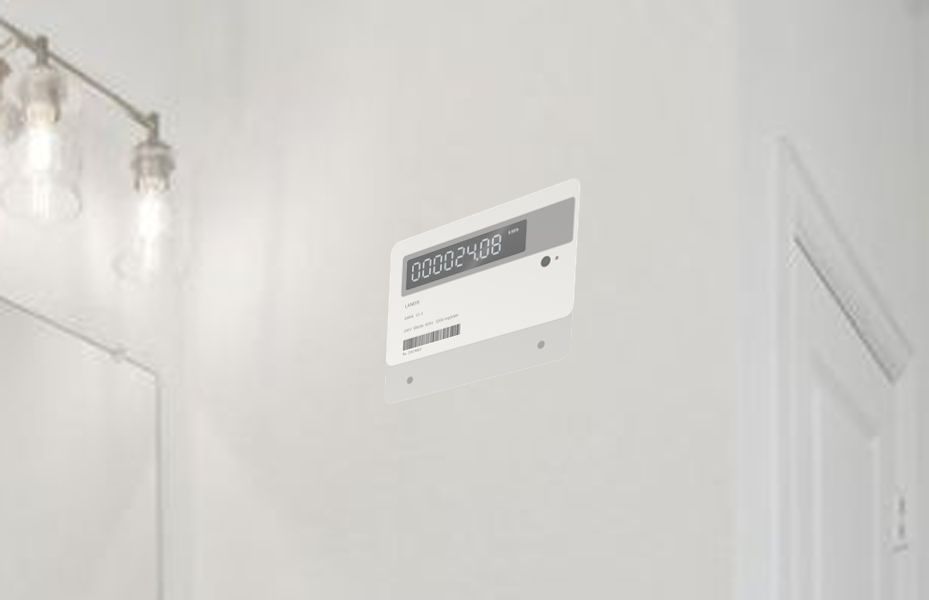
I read 24.08 kWh
